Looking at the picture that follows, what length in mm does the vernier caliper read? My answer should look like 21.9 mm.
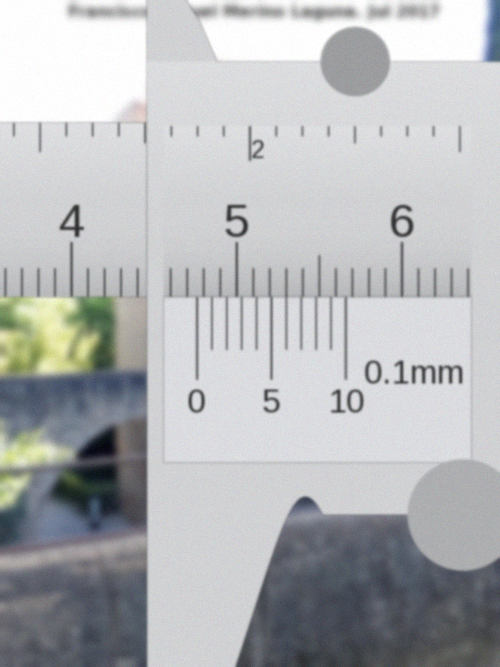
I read 47.6 mm
